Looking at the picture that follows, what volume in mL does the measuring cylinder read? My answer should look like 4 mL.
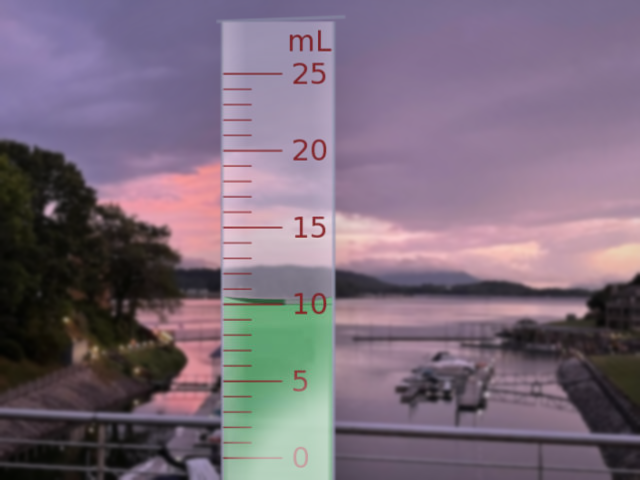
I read 10 mL
